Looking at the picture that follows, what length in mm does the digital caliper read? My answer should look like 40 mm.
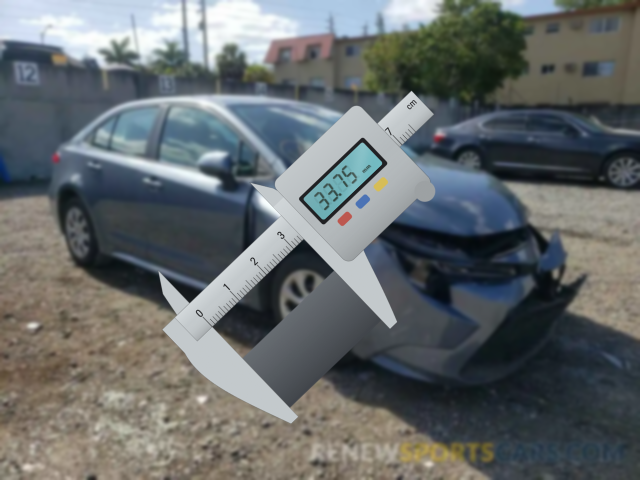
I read 33.75 mm
